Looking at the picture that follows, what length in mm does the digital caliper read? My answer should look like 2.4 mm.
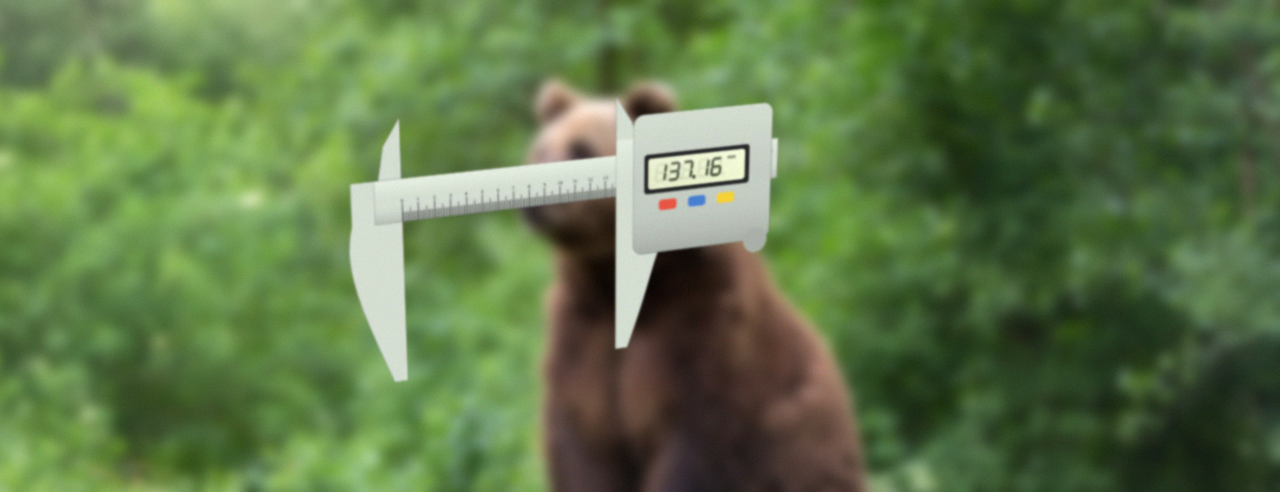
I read 137.16 mm
